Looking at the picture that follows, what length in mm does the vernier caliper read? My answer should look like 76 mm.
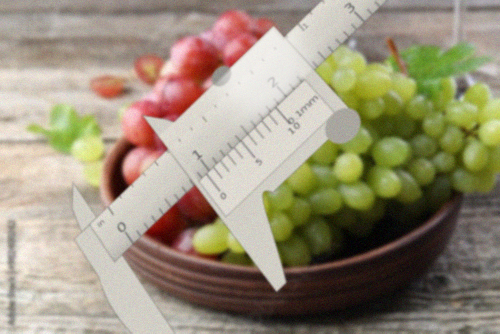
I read 9.6 mm
